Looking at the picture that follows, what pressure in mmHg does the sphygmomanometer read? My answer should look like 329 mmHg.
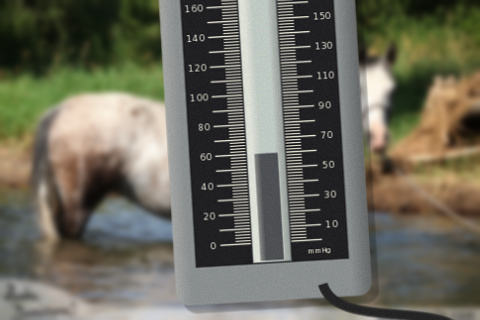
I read 60 mmHg
